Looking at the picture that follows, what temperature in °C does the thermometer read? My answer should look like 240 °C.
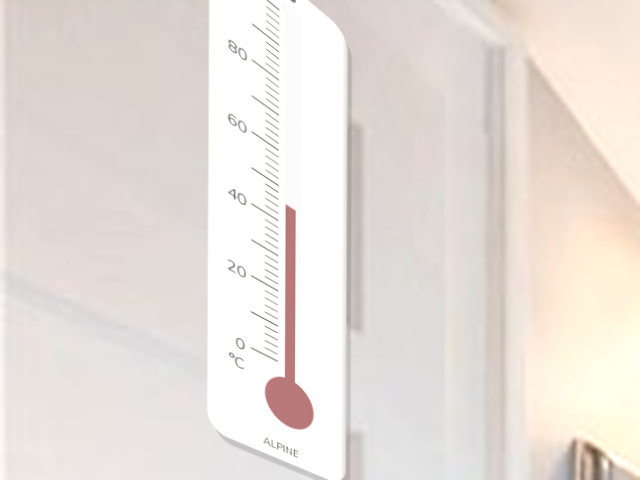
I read 46 °C
